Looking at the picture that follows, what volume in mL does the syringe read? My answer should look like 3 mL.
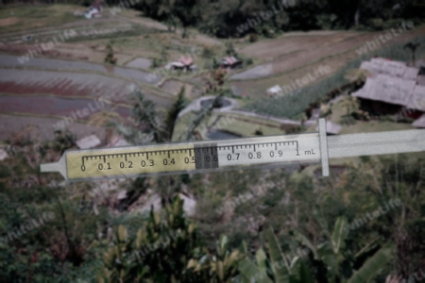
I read 0.52 mL
